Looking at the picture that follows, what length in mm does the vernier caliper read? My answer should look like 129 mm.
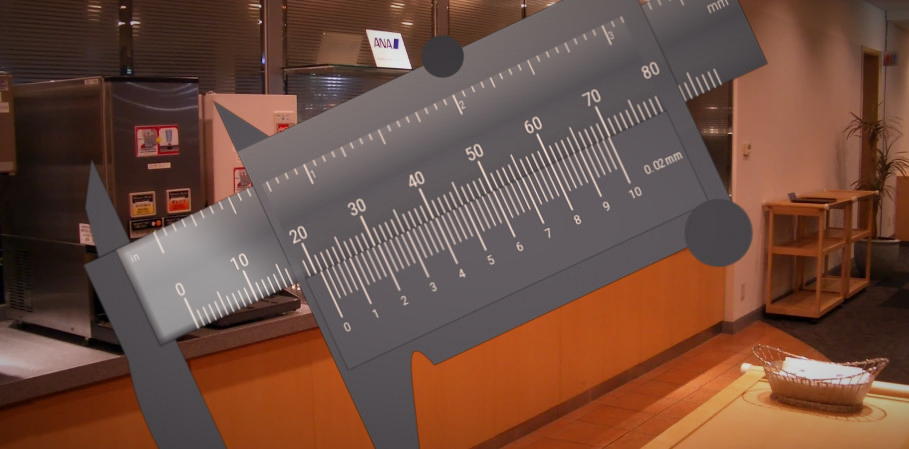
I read 20.8 mm
